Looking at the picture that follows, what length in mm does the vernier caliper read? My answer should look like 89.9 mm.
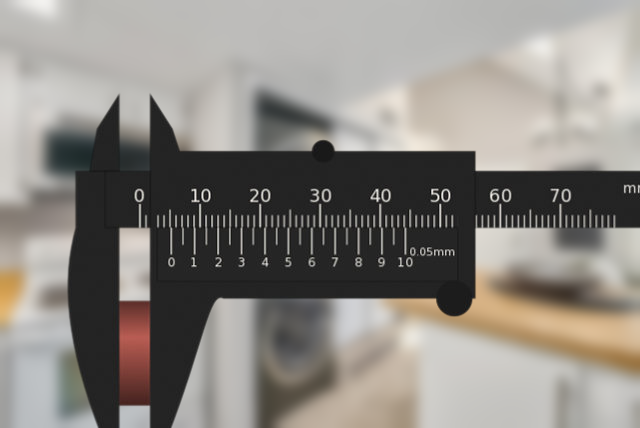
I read 5.2 mm
